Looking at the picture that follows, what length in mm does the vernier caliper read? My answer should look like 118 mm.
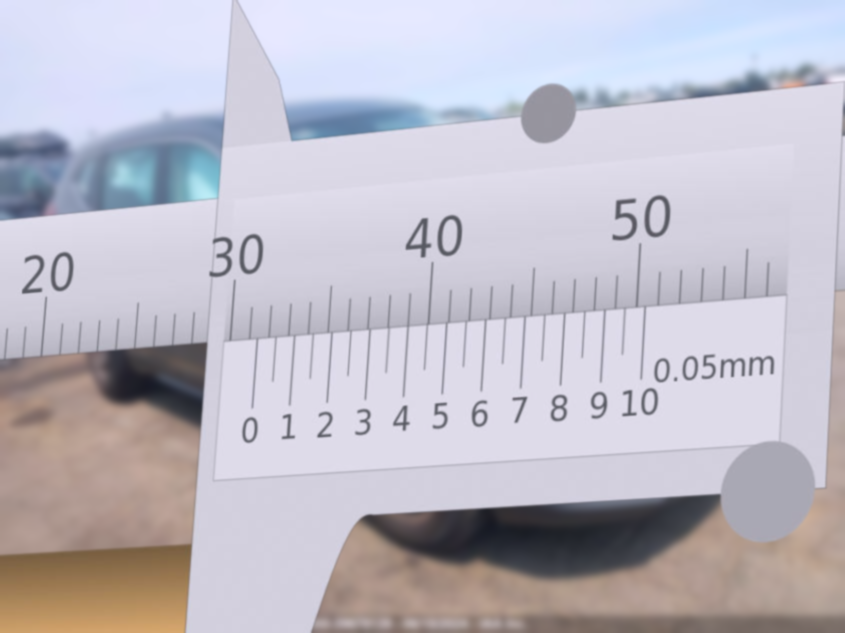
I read 31.4 mm
